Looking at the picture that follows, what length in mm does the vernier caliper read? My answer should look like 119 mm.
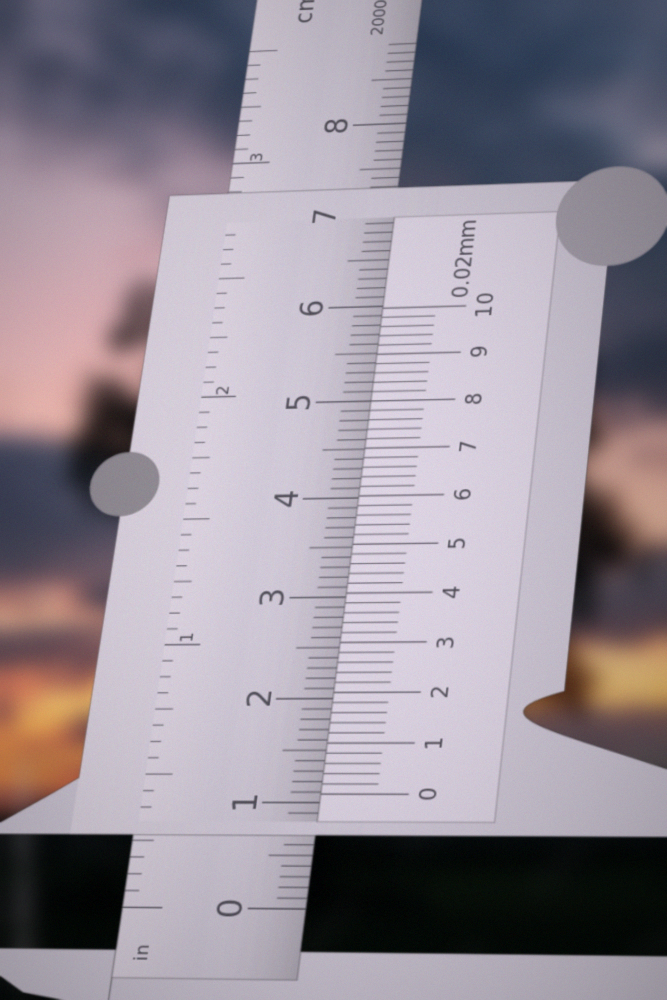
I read 10.8 mm
